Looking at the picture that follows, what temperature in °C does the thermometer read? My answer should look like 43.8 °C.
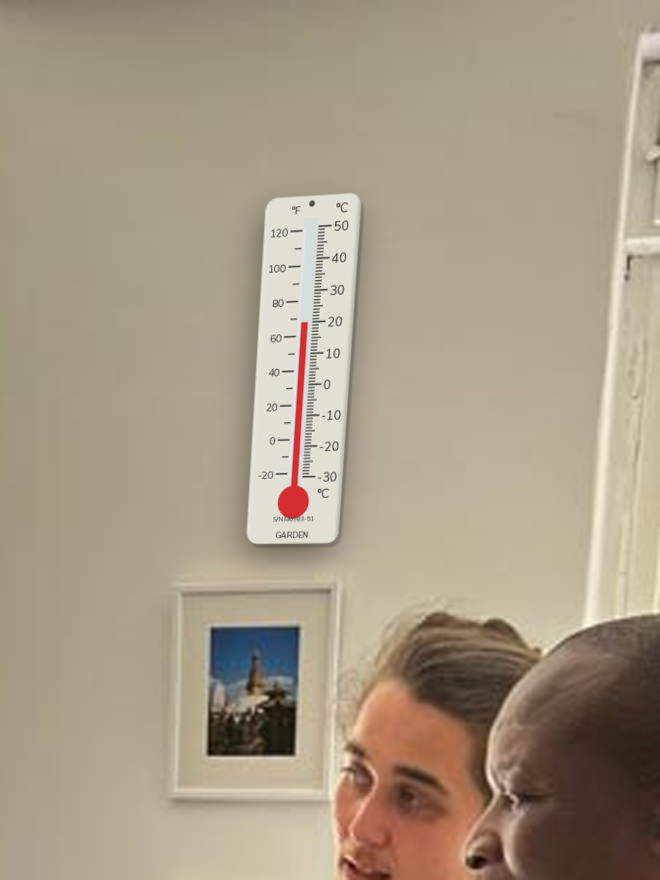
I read 20 °C
